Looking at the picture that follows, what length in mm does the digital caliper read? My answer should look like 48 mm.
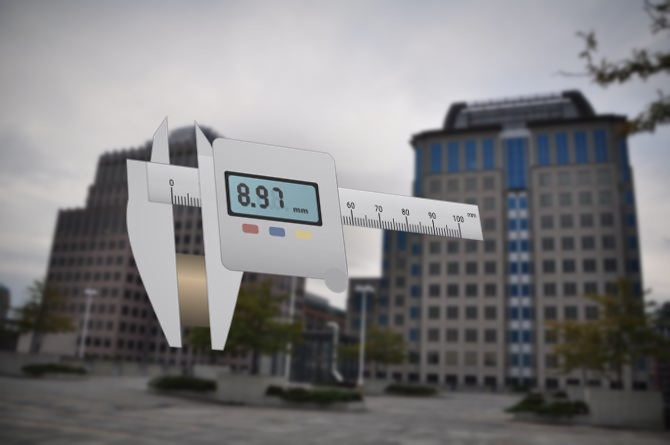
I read 8.97 mm
